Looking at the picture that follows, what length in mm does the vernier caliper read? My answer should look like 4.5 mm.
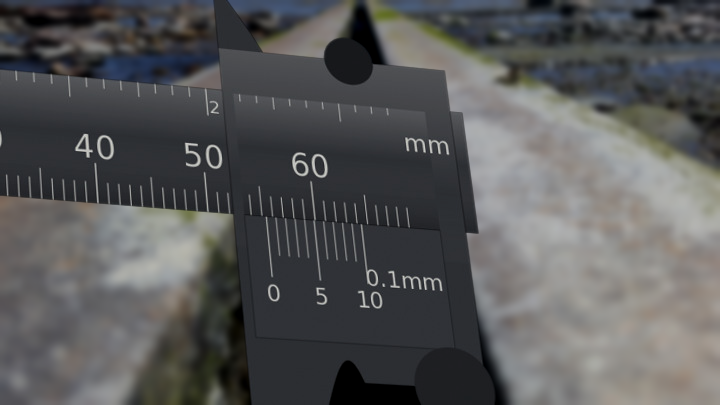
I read 55.4 mm
